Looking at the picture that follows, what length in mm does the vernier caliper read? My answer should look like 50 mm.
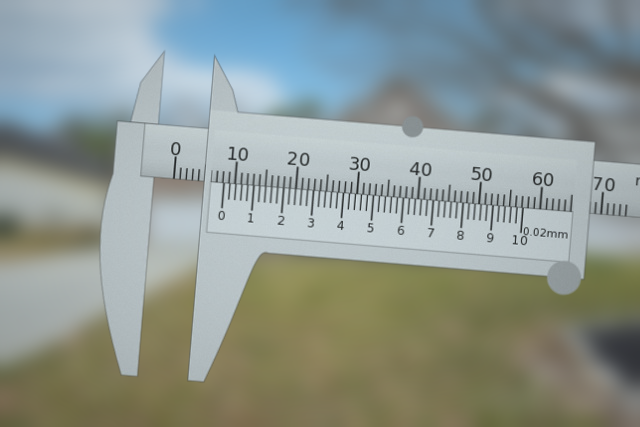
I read 8.2 mm
